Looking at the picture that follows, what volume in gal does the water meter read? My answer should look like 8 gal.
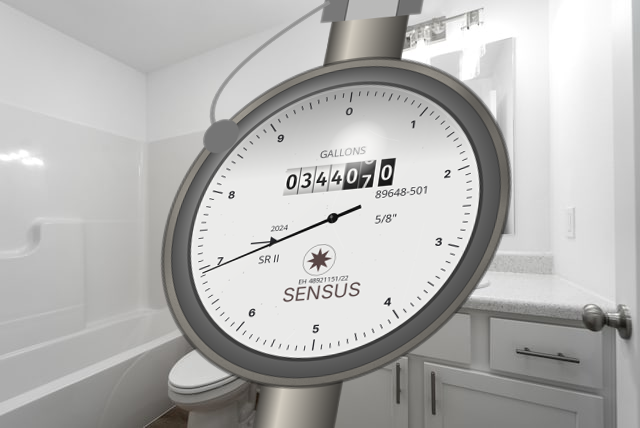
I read 344066.9 gal
